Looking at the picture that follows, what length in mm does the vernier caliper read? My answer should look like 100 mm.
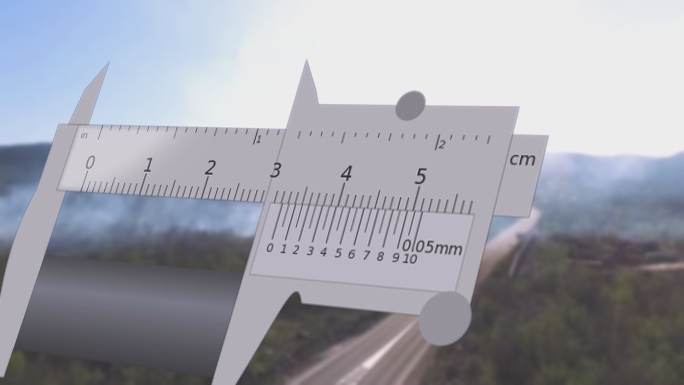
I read 32.2 mm
